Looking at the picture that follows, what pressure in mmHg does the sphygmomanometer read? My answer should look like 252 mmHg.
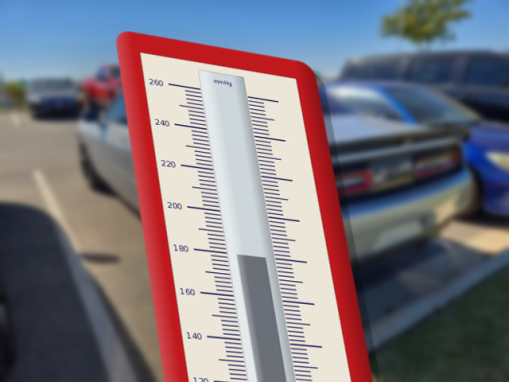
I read 180 mmHg
